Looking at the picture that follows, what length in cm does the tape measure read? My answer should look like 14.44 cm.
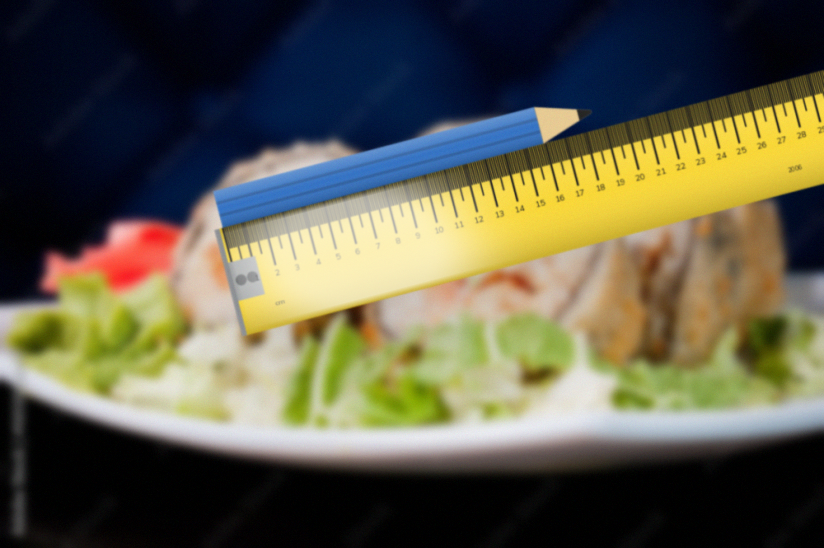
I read 18.5 cm
